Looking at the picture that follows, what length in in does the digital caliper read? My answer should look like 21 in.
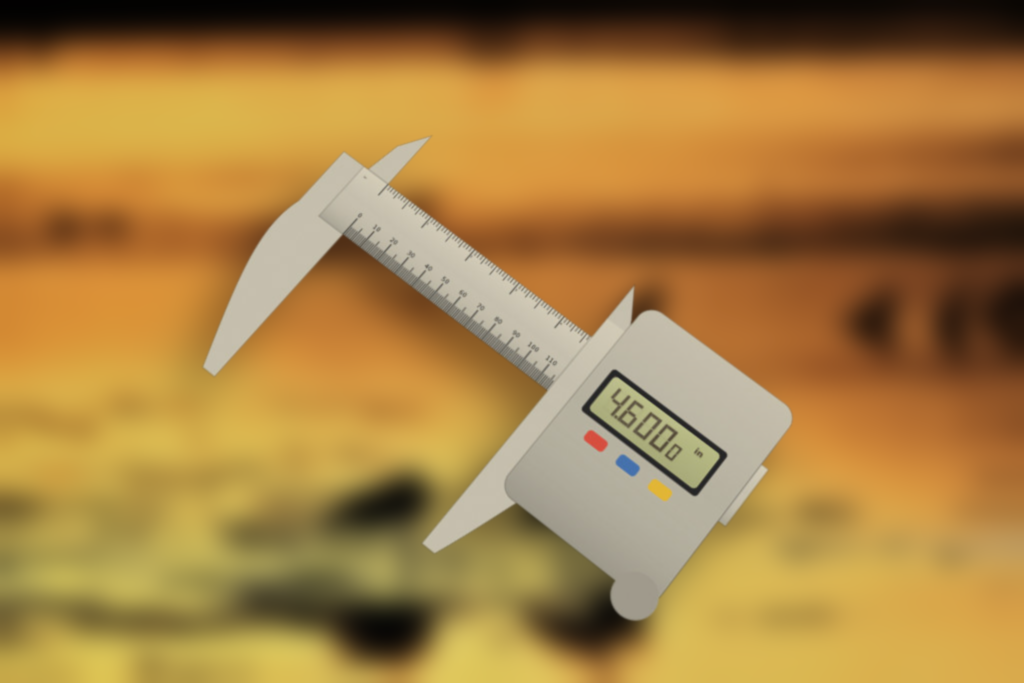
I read 4.6000 in
